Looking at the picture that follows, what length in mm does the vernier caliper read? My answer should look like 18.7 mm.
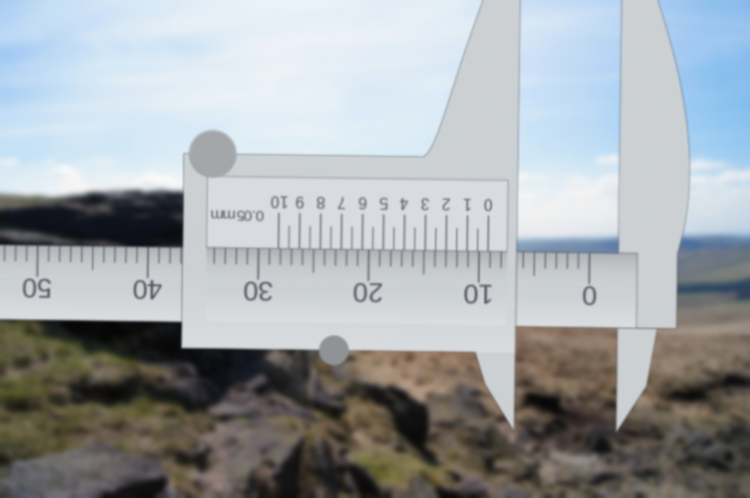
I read 9.2 mm
